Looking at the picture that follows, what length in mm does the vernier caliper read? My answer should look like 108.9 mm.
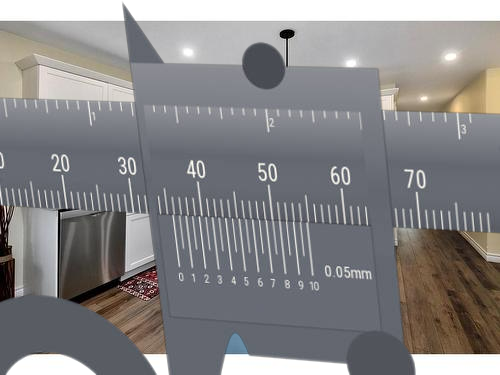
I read 35.8 mm
